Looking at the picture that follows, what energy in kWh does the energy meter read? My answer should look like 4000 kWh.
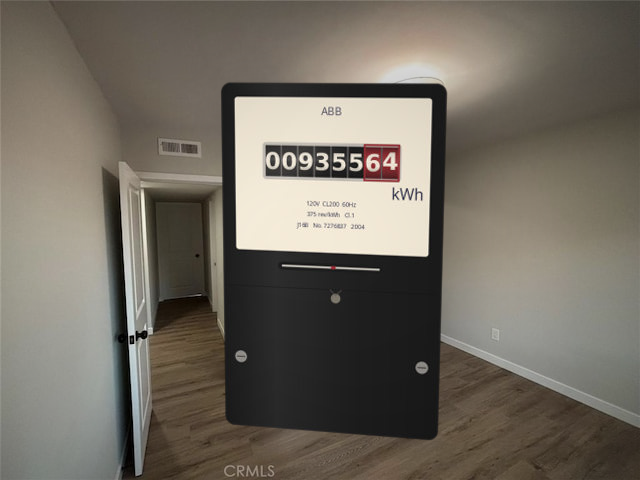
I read 9355.64 kWh
